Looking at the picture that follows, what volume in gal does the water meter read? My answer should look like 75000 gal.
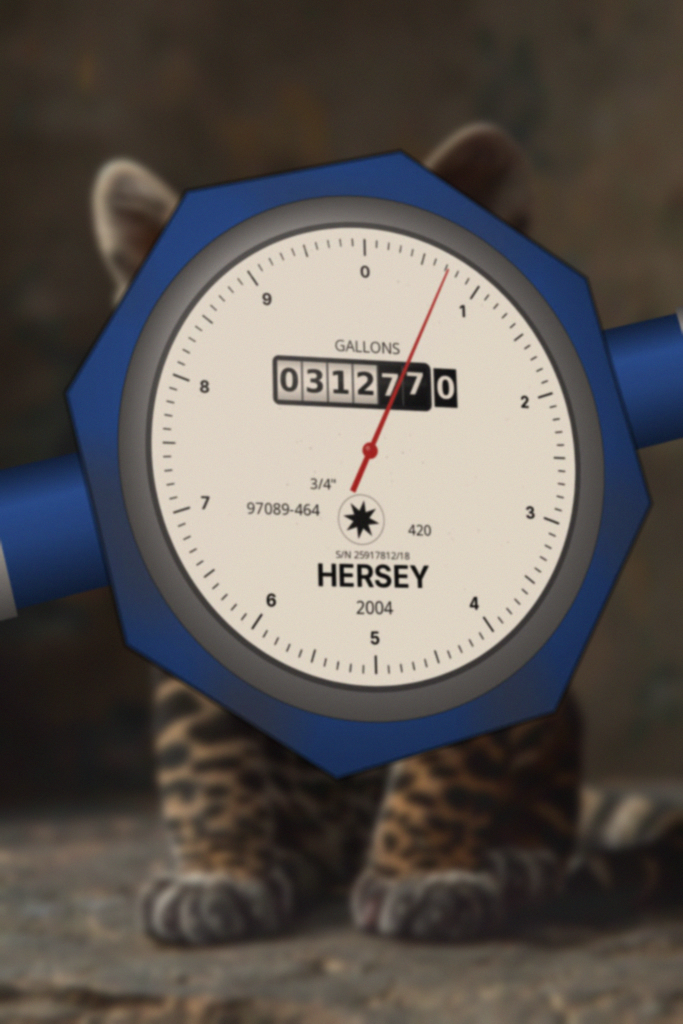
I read 312770.7 gal
